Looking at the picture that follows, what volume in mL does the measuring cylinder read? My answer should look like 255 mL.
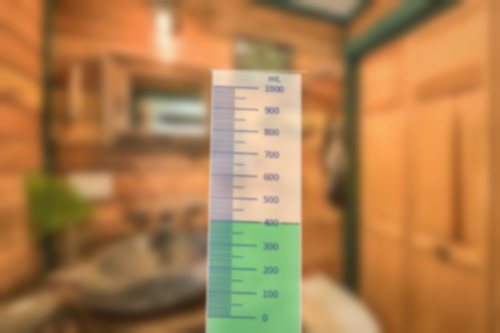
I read 400 mL
